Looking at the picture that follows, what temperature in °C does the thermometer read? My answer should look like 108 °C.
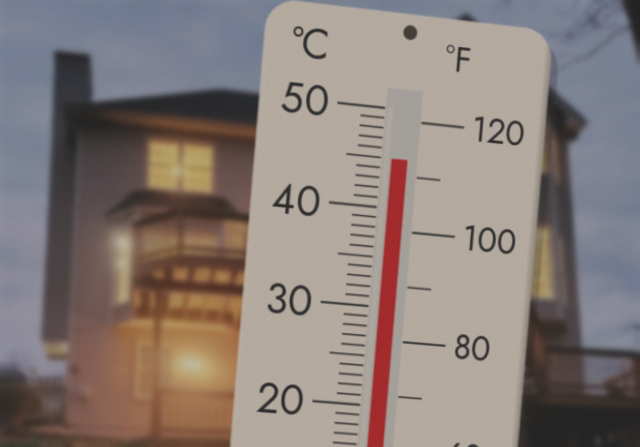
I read 45 °C
